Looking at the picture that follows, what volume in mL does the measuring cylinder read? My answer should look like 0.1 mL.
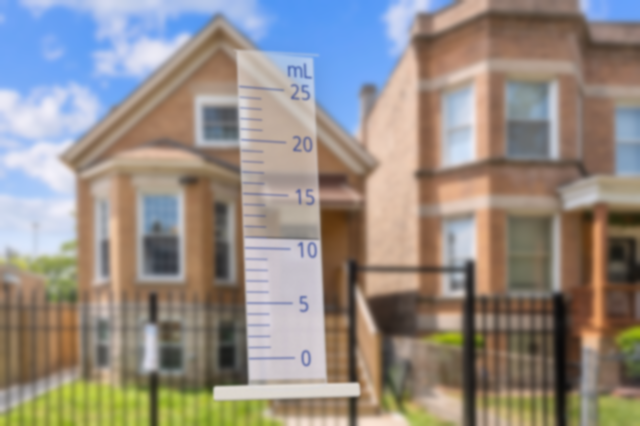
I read 11 mL
